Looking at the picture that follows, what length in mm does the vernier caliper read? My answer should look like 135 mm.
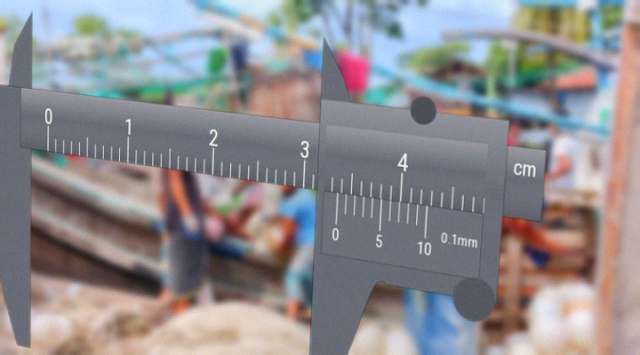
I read 33.6 mm
